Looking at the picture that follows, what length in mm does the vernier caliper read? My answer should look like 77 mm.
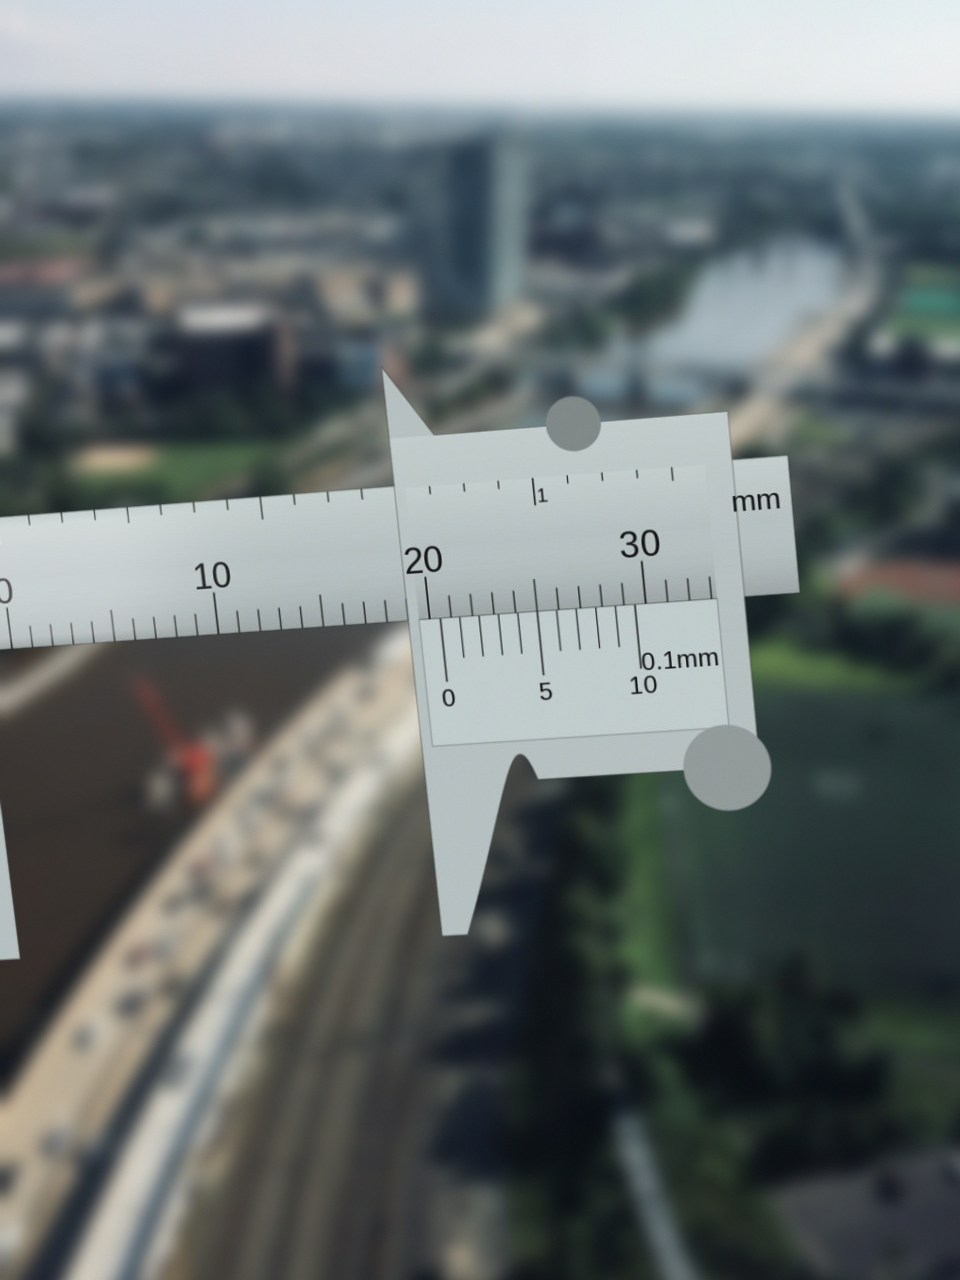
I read 20.5 mm
